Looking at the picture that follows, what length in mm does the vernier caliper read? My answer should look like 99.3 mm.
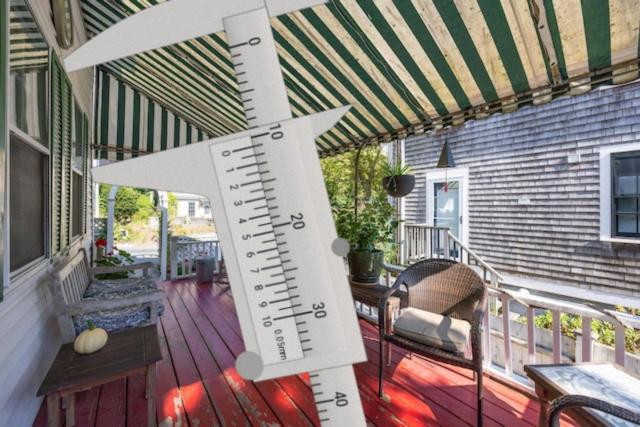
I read 11.0 mm
